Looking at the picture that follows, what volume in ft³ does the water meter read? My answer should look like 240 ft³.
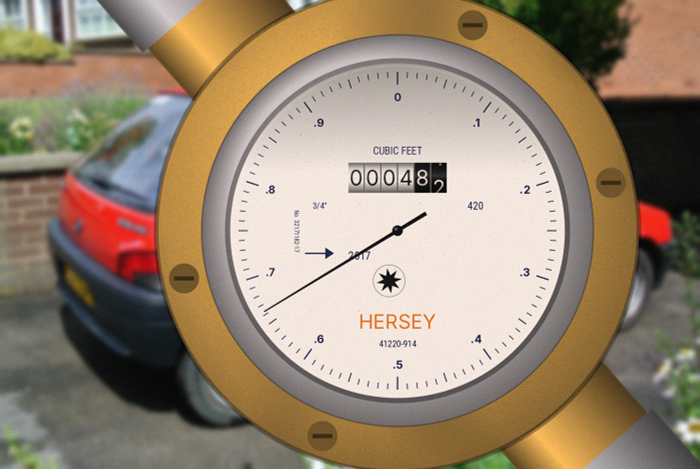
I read 481.66 ft³
